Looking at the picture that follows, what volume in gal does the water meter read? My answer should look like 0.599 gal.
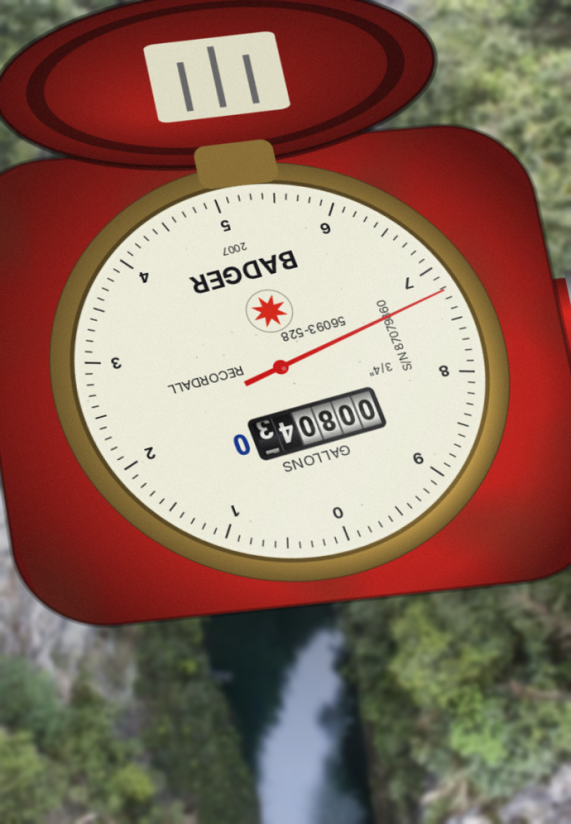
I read 80427.2 gal
